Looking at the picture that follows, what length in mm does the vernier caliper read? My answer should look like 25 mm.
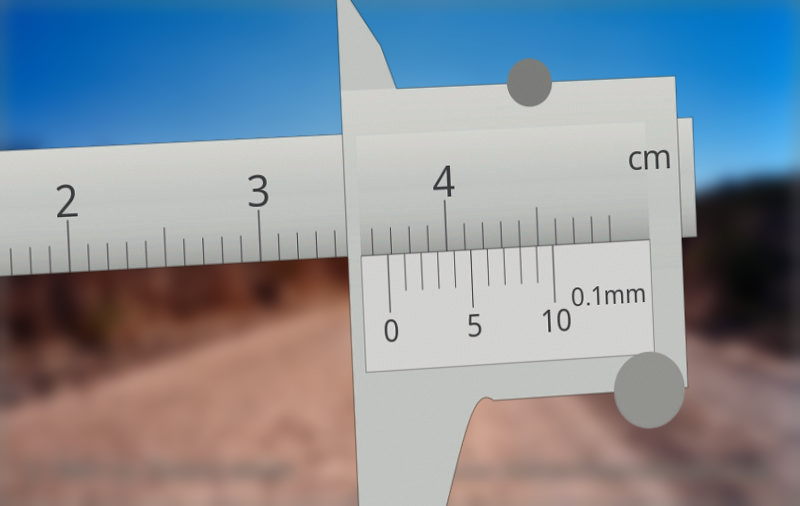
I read 36.8 mm
